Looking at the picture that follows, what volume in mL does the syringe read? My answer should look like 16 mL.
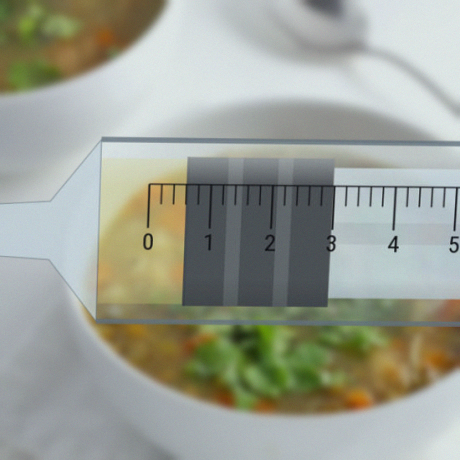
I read 0.6 mL
